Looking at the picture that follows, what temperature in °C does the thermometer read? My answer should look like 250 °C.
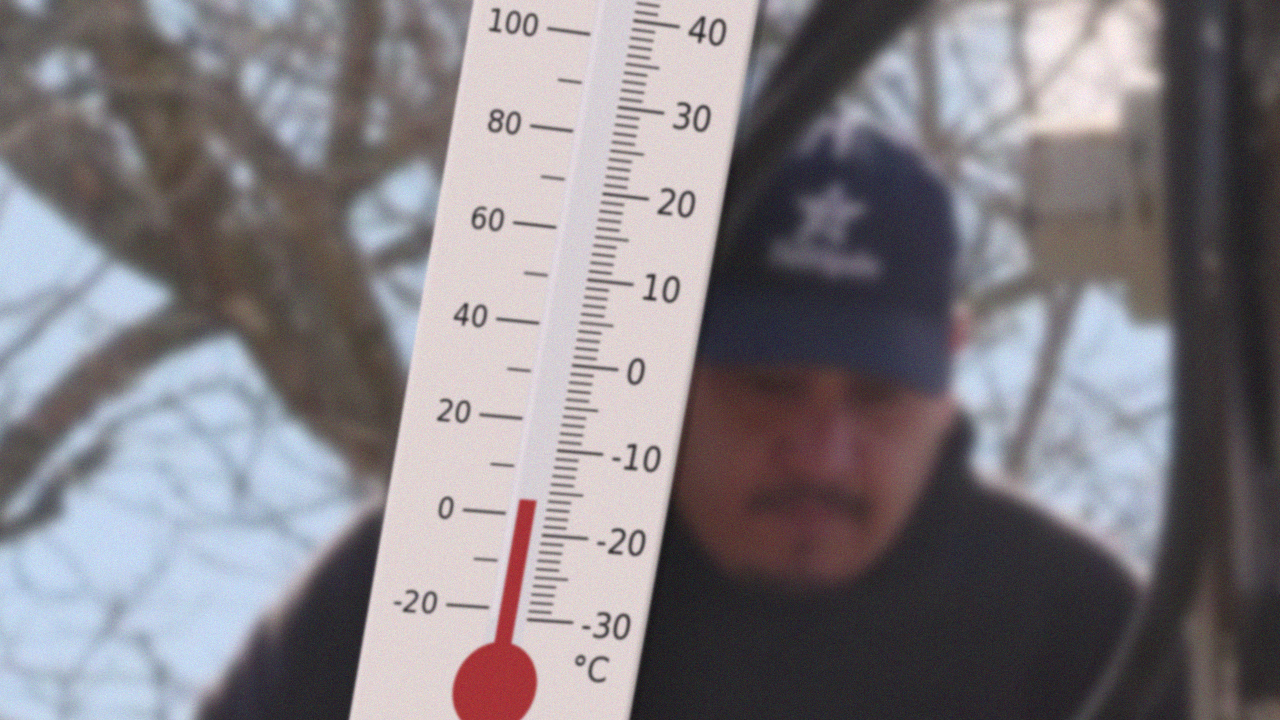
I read -16 °C
